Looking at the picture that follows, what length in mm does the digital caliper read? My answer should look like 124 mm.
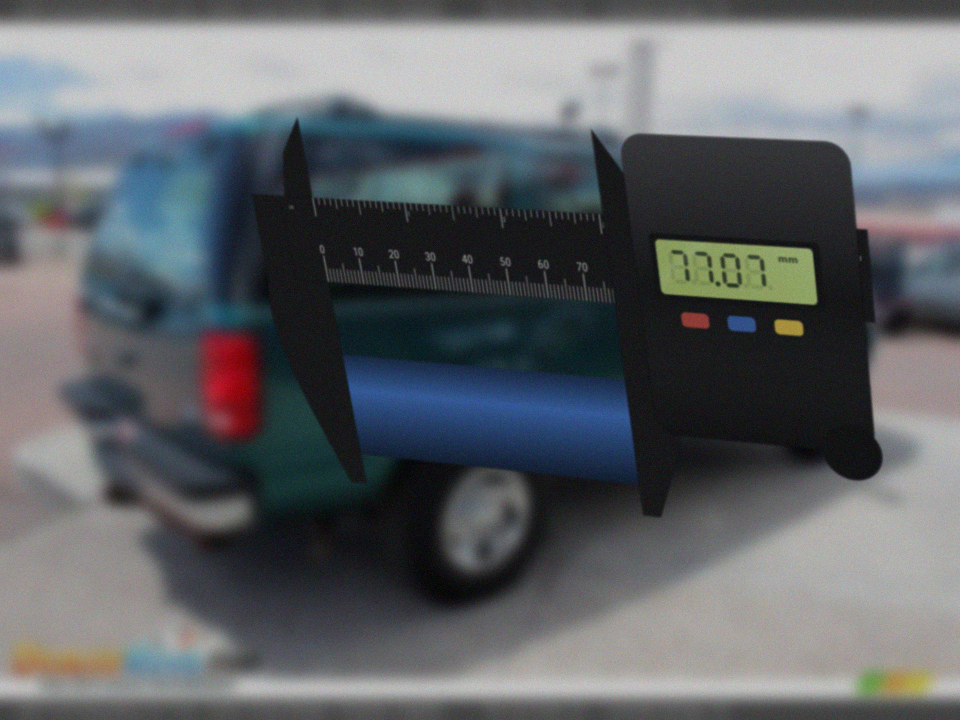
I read 77.07 mm
